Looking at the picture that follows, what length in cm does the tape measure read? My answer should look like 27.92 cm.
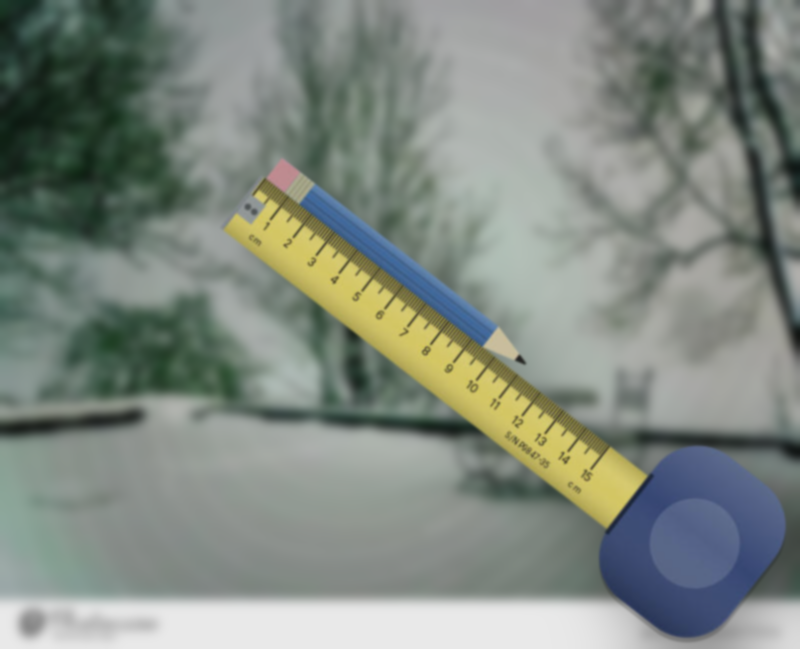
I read 11 cm
